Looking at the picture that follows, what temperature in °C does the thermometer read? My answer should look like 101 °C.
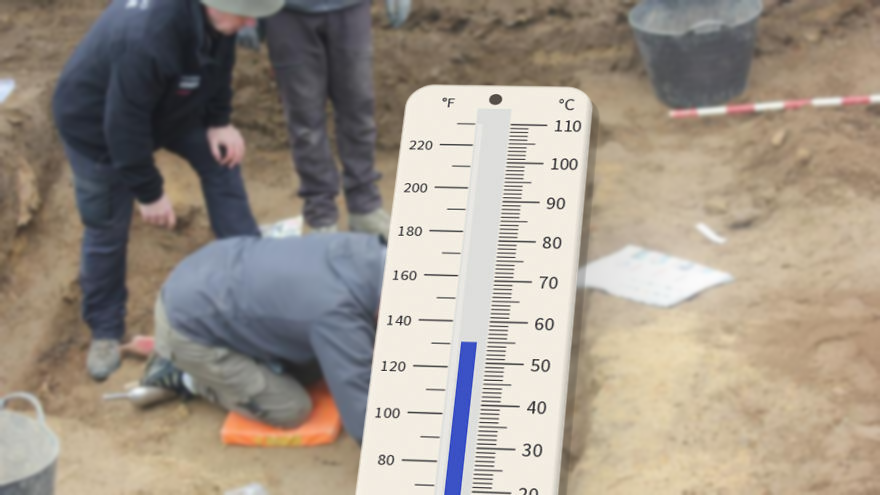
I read 55 °C
